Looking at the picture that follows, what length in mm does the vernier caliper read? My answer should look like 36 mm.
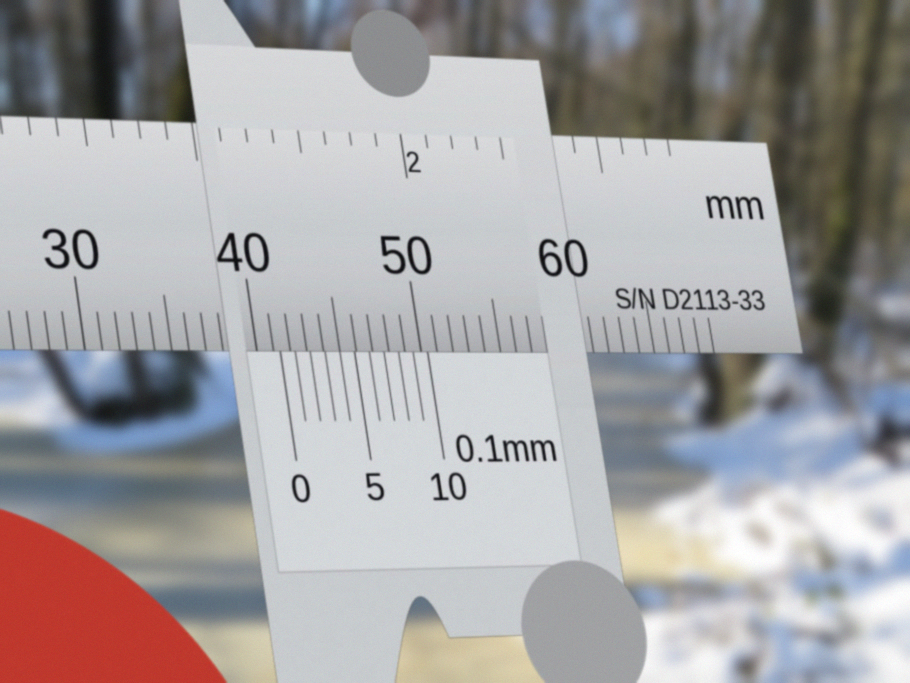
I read 41.4 mm
